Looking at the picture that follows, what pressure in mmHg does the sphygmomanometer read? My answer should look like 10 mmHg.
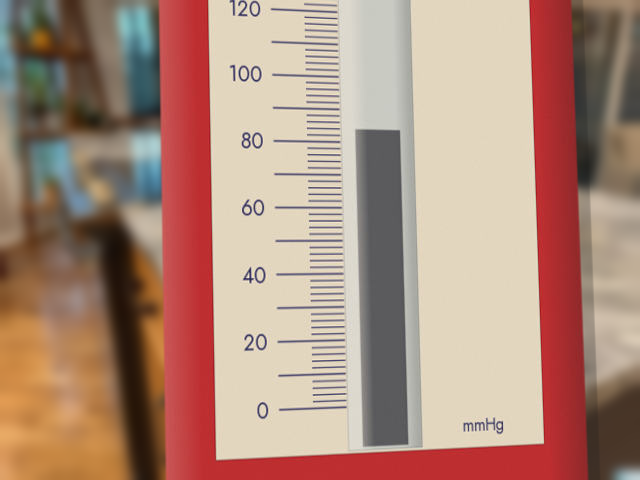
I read 84 mmHg
